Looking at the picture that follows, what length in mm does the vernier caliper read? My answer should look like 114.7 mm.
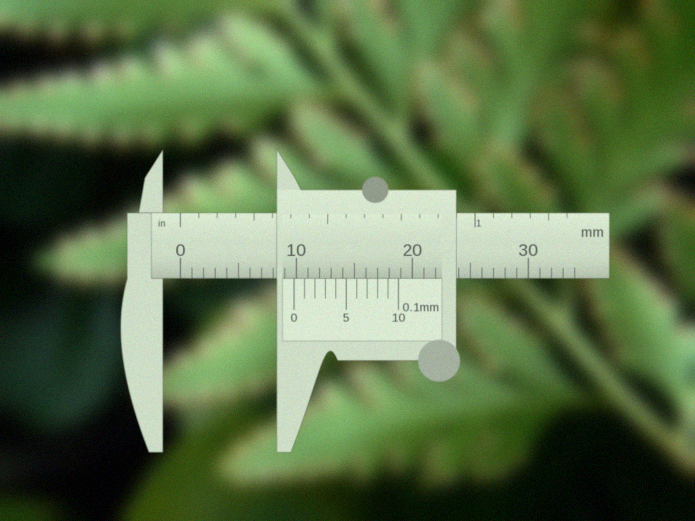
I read 9.8 mm
